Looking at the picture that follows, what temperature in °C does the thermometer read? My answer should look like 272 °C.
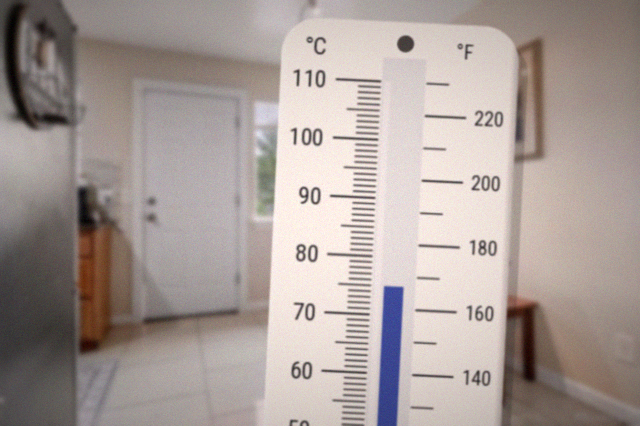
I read 75 °C
